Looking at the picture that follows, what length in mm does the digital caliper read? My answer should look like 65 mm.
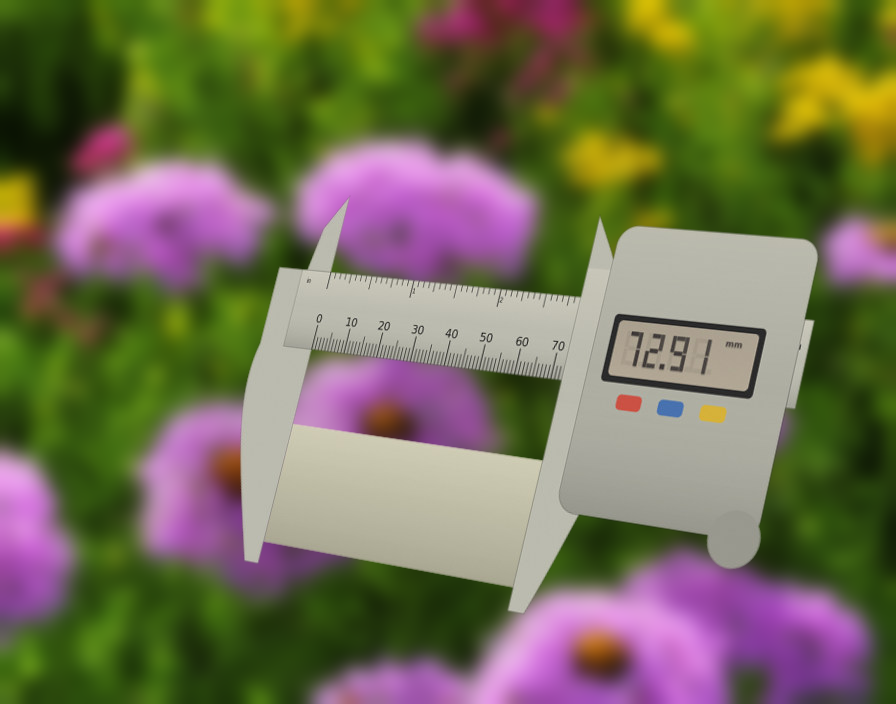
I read 72.91 mm
